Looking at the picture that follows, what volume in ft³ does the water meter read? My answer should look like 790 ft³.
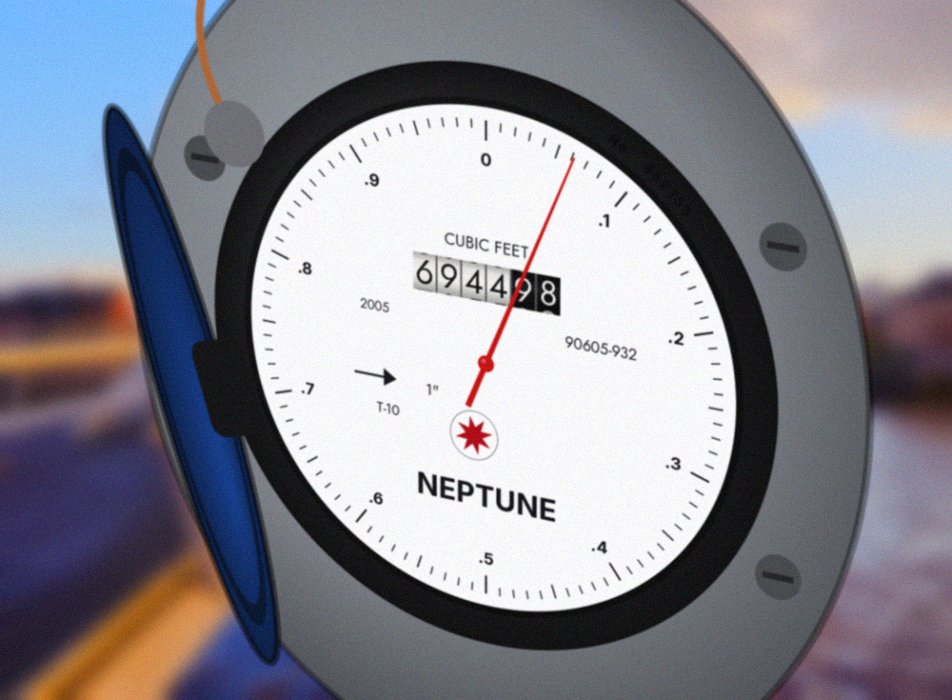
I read 694498.06 ft³
